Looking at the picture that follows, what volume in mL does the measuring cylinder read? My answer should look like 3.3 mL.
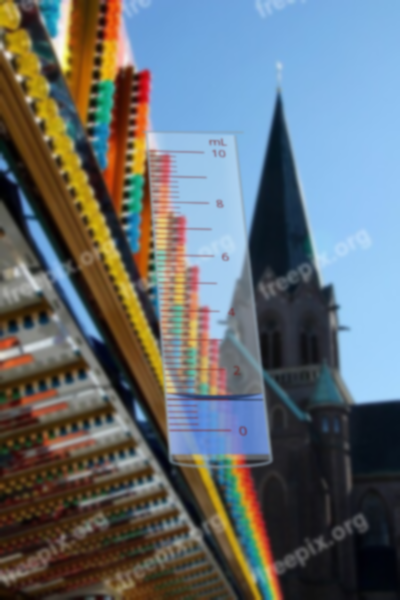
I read 1 mL
